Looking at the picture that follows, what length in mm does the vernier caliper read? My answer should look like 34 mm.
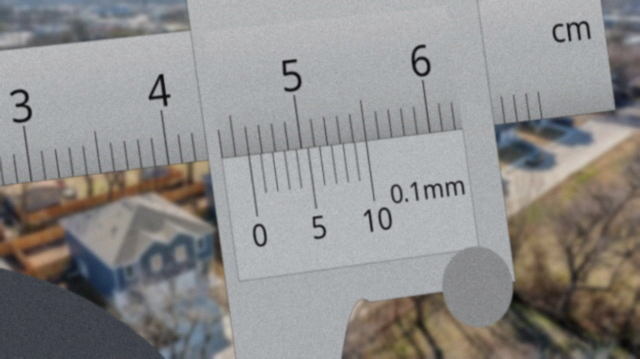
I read 46.0 mm
